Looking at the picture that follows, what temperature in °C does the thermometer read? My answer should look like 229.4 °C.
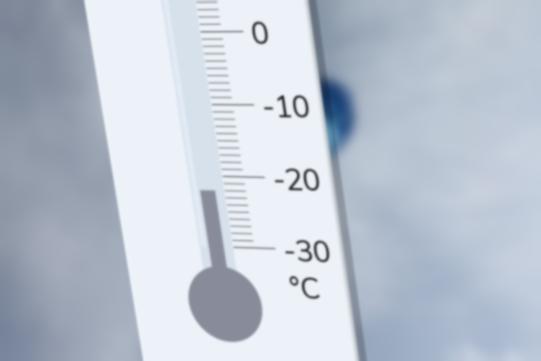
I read -22 °C
